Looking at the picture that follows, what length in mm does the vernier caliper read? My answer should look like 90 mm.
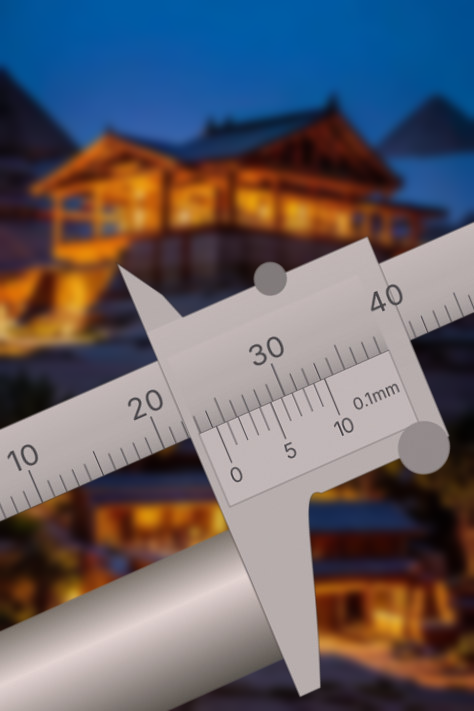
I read 24.3 mm
